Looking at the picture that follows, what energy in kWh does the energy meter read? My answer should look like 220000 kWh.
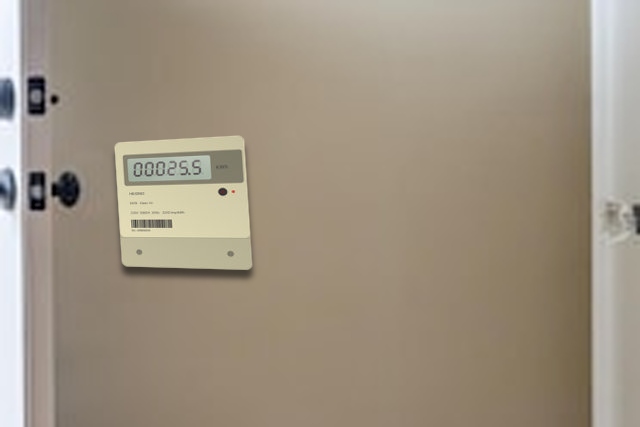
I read 25.5 kWh
